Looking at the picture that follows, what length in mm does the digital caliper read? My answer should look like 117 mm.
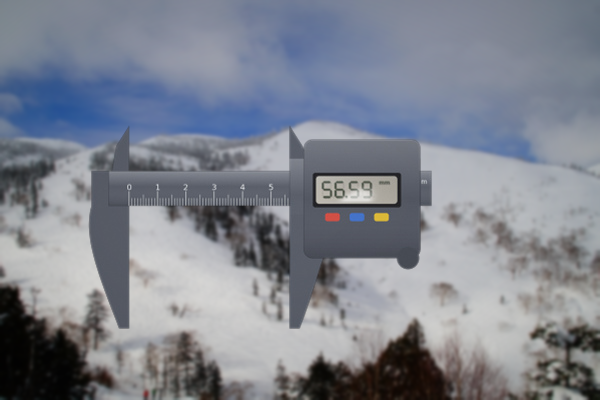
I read 56.59 mm
